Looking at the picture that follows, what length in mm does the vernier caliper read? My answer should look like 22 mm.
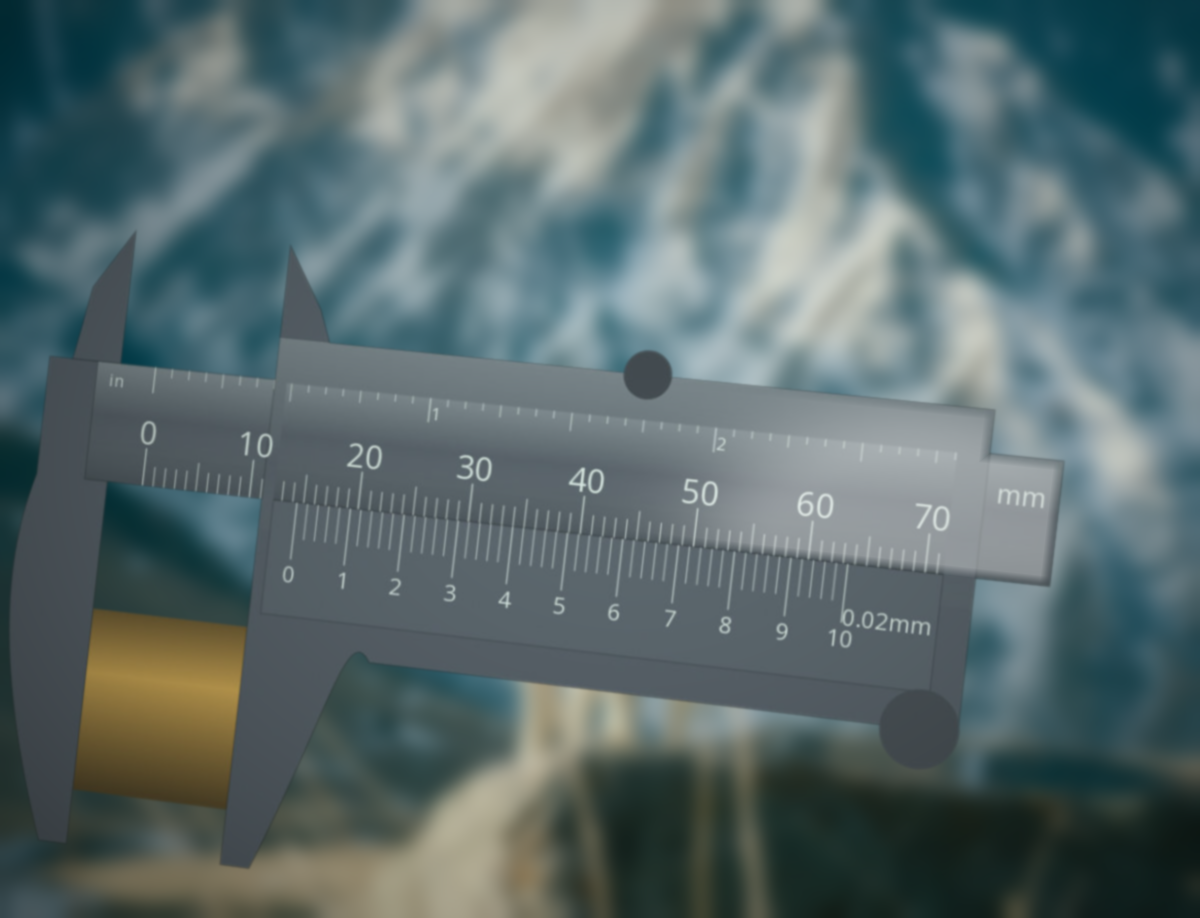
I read 14.4 mm
